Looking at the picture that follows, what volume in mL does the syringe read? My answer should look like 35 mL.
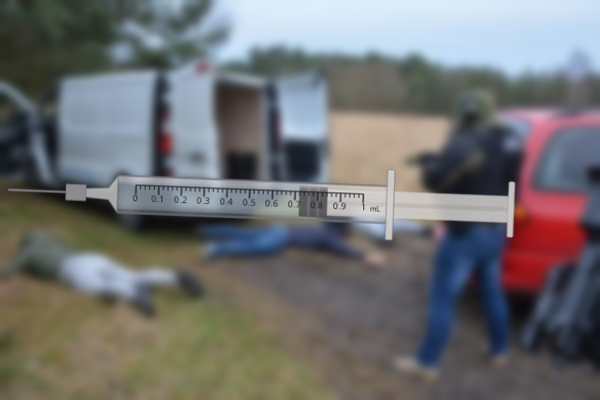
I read 0.72 mL
